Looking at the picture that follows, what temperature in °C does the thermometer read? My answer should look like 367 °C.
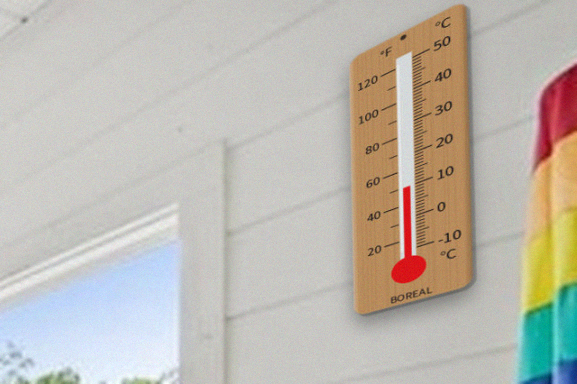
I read 10 °C
